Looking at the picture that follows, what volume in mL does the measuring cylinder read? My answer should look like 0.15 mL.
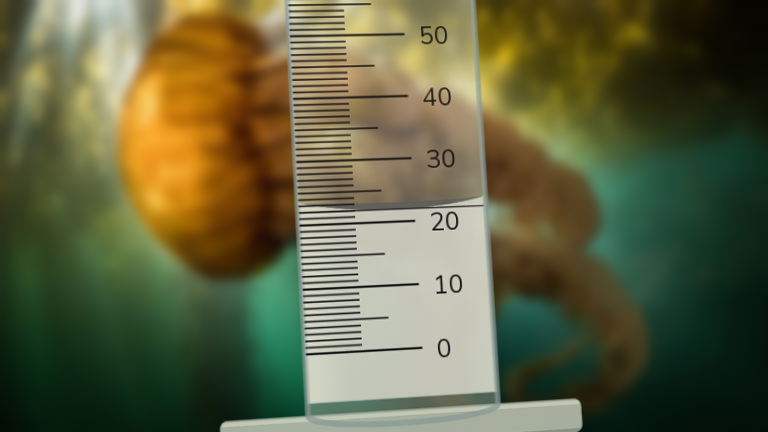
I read 22 mL
